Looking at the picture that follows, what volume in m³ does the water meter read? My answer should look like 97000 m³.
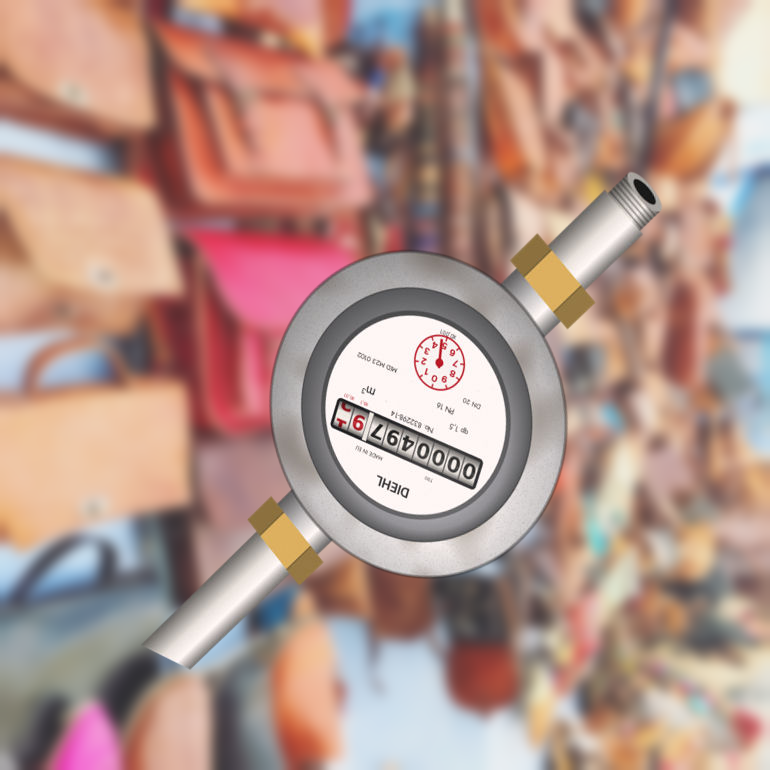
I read 497.914 m³
